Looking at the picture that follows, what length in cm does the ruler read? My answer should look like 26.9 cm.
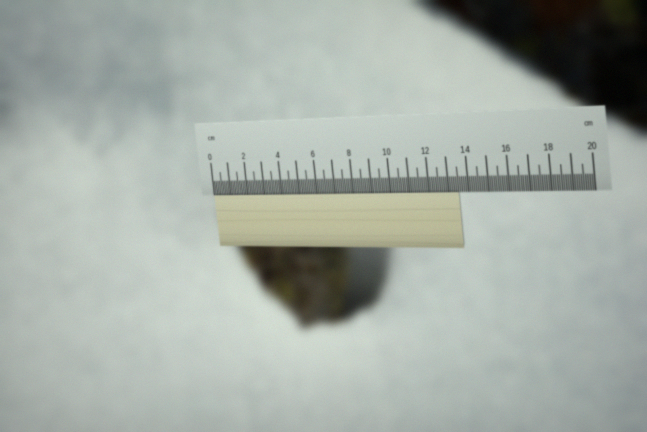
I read 13.5 cm
